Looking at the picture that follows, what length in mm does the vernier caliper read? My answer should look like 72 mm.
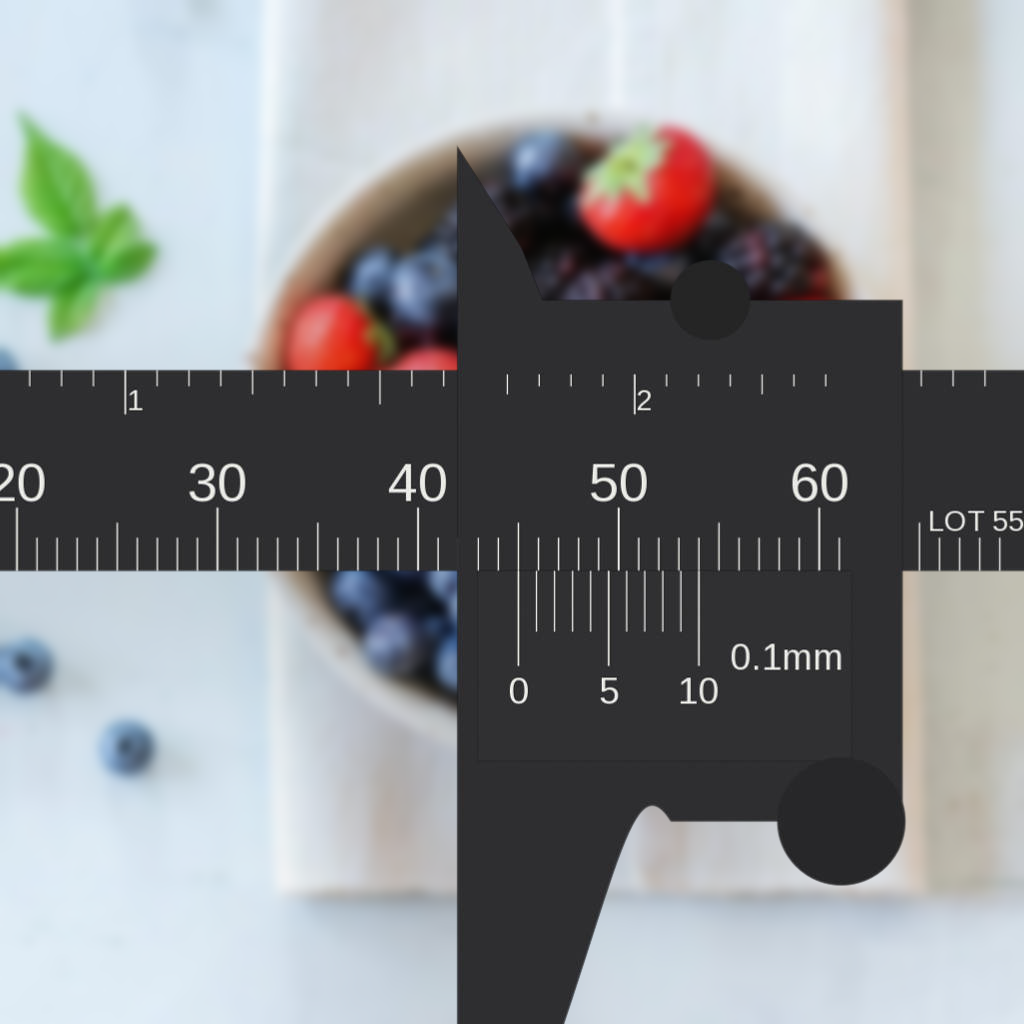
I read 45.0 mm
